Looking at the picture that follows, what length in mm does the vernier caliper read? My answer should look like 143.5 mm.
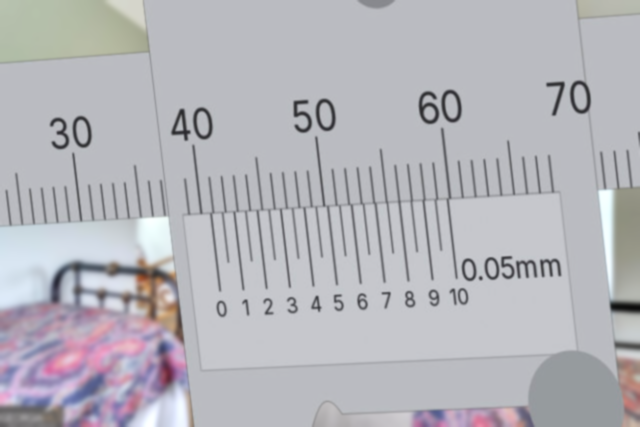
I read 40.8 mm
